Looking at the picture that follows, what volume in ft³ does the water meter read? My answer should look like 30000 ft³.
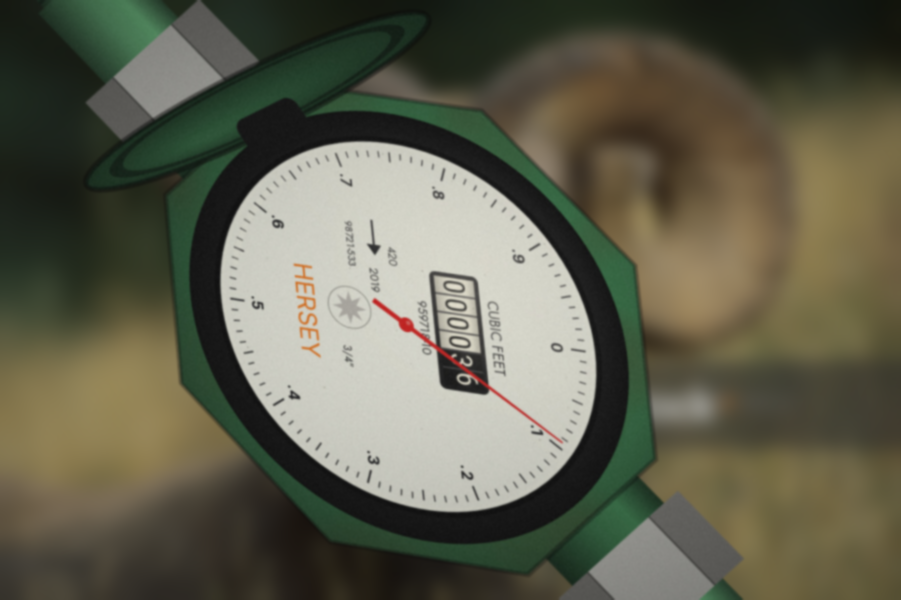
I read 36.09 ft³
